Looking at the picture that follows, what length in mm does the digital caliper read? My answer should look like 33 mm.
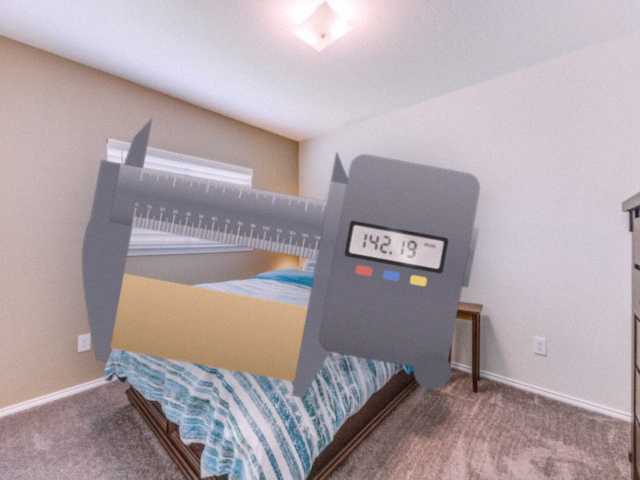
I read 142.19 mm
